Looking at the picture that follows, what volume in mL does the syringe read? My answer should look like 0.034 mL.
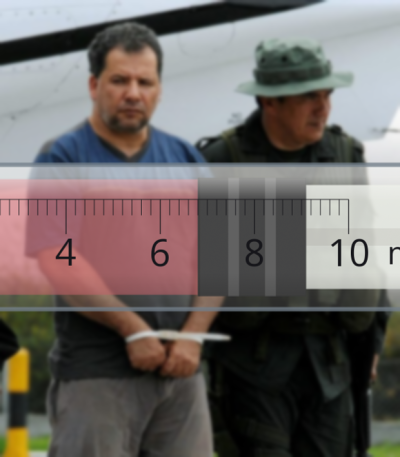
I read 6.8 mL
